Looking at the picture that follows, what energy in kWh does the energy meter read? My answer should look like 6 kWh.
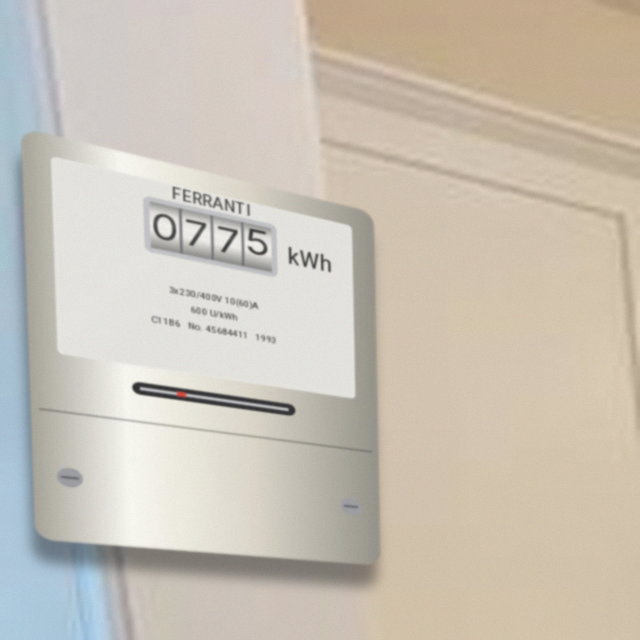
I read 775 kWh
